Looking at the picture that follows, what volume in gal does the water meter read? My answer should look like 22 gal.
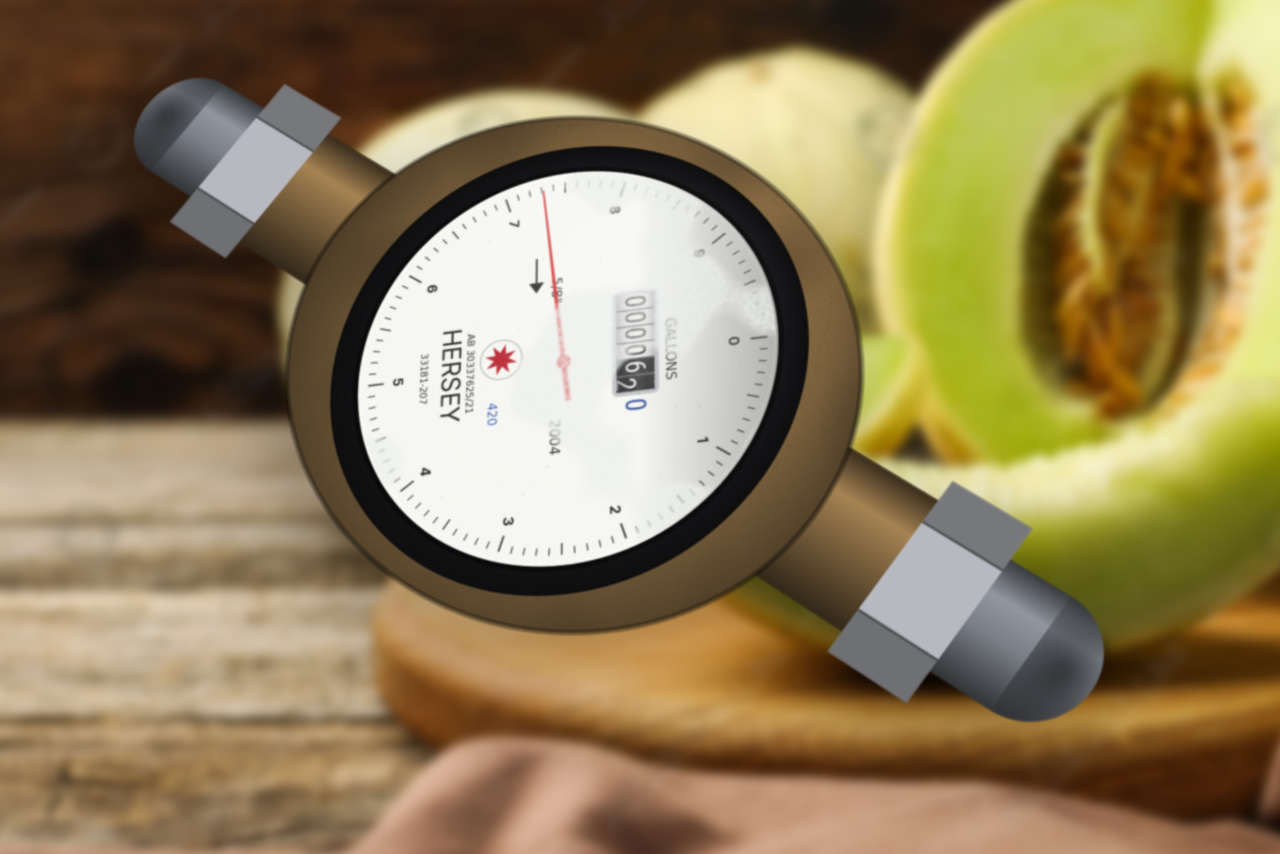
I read 617.3 gal
